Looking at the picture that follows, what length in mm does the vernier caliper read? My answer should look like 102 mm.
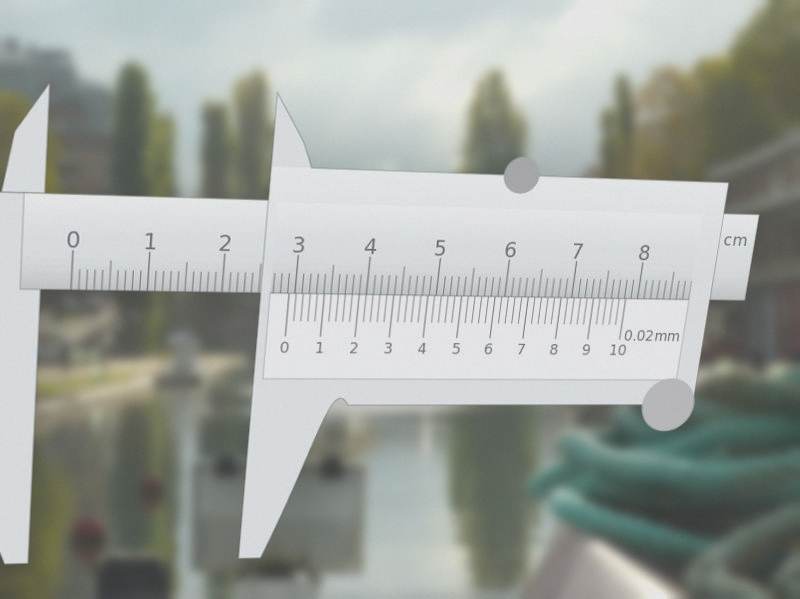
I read 29.2 mm
